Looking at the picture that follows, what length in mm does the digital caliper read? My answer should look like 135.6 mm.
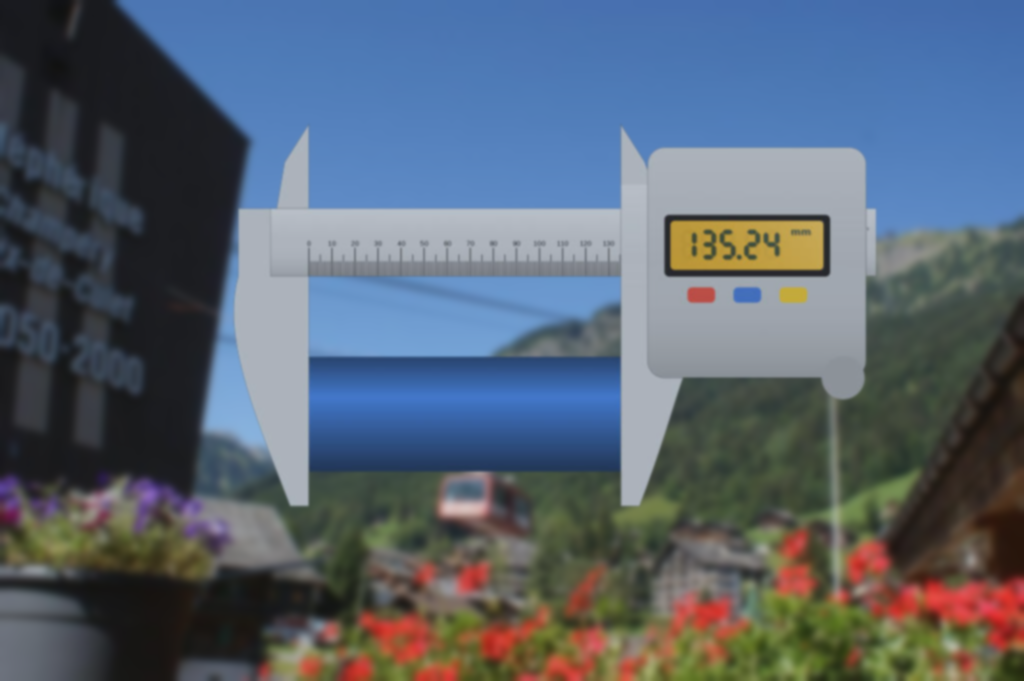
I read 135.24 mm
